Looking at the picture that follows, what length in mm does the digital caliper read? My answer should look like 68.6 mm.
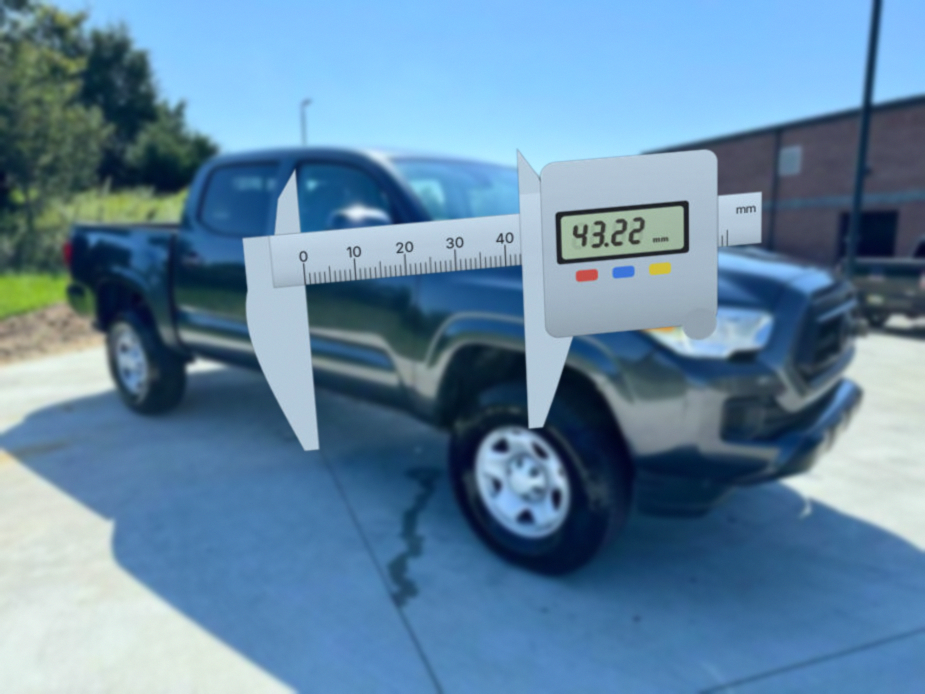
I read 43.22 mm
